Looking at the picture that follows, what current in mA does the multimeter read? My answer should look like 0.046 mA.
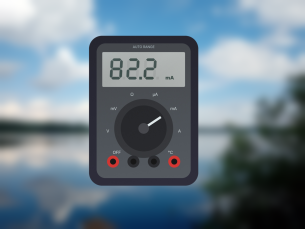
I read 82.2 mA
